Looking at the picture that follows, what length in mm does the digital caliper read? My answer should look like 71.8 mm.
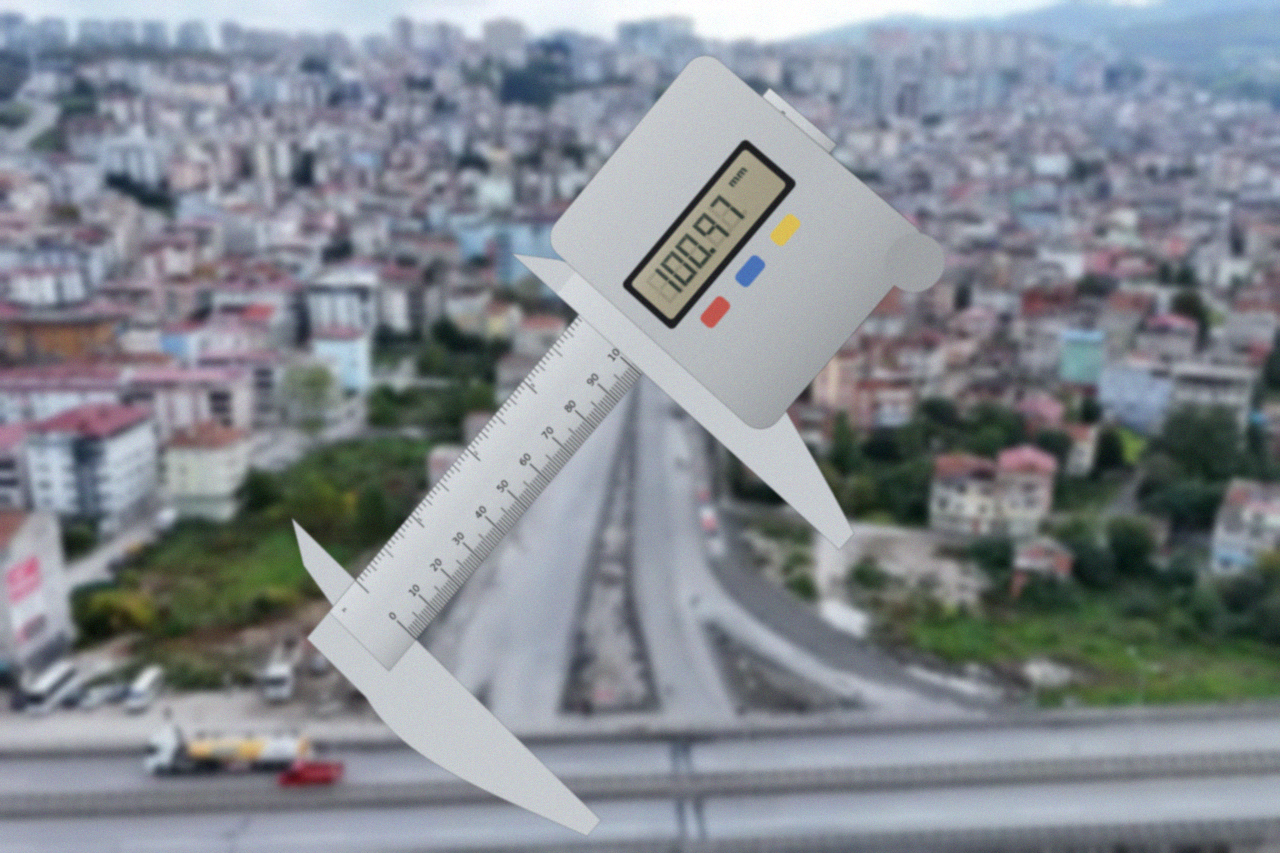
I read 100.97 mm
